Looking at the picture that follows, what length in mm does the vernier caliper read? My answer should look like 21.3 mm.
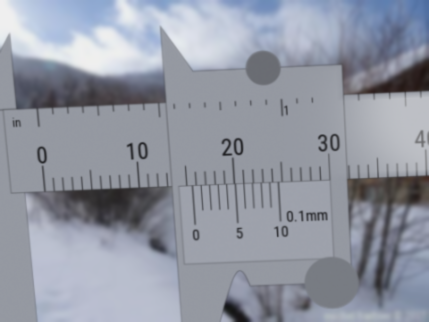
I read 15.6 mm
